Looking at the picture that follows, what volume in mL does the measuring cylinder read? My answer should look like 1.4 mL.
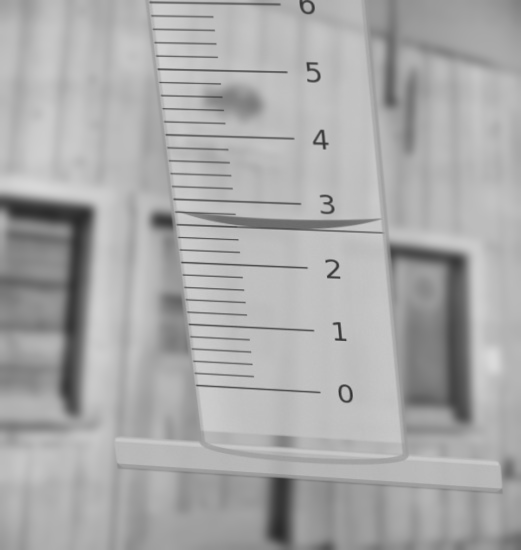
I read 2.6 mL
